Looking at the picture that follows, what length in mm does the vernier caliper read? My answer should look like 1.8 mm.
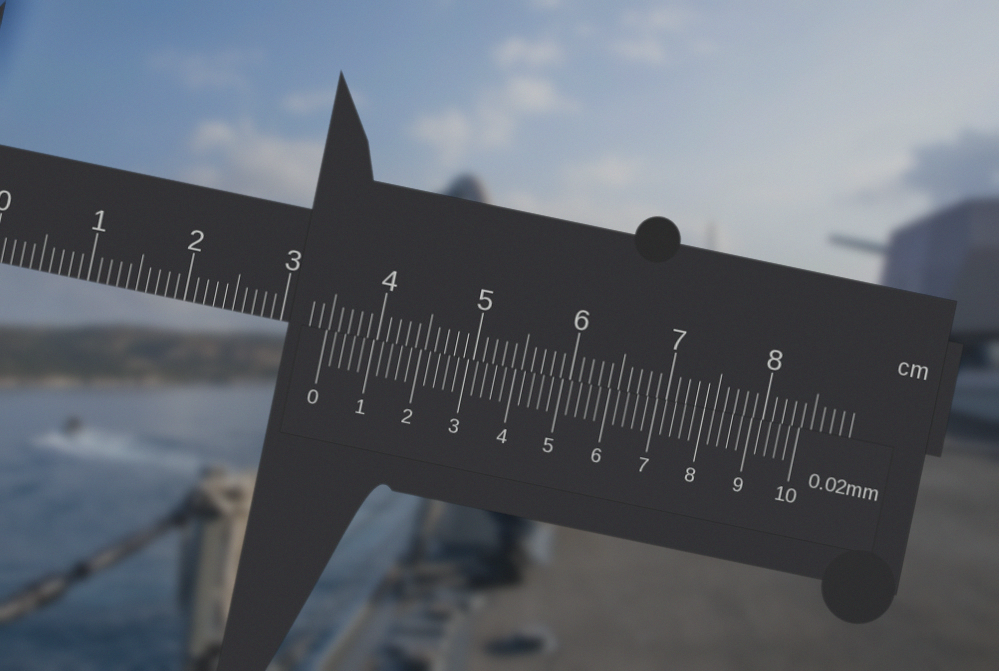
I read 34.8 mm
